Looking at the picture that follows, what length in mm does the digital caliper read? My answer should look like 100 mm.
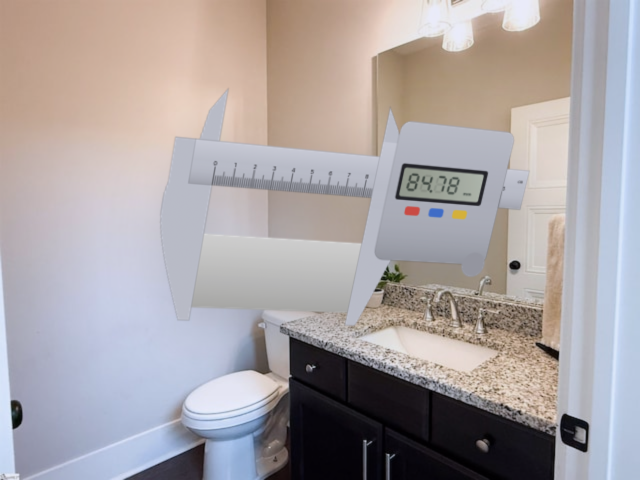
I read 84.78 mm
